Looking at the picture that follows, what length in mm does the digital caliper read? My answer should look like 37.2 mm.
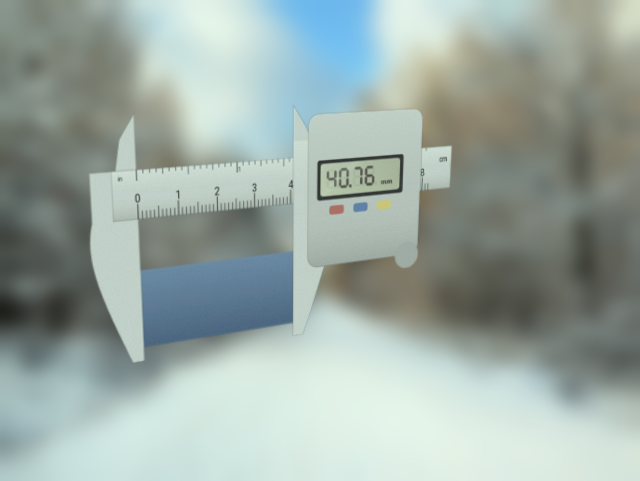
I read 40.76 mm
